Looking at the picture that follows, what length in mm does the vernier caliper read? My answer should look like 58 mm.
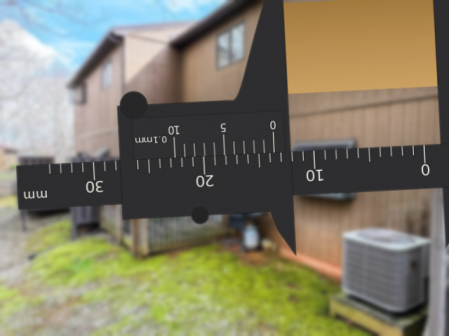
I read 13.6 mm
